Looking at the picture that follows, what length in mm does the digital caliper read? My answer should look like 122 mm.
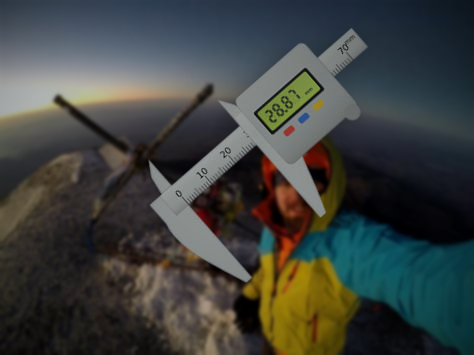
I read 28.87 mm
